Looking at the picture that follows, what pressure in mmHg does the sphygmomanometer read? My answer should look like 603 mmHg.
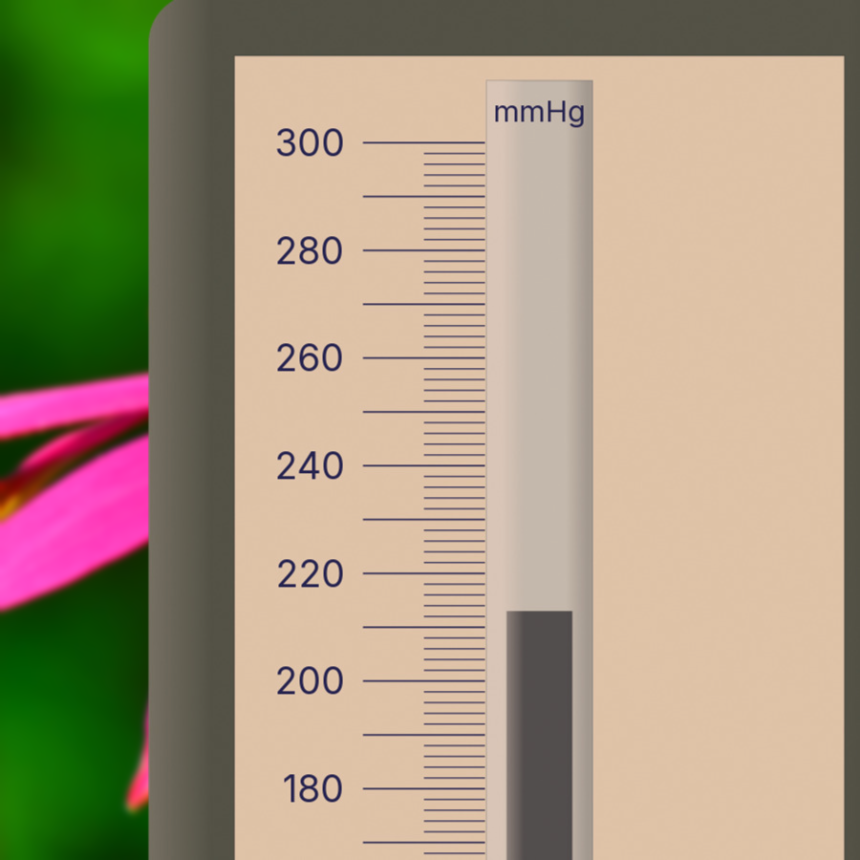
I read 213 mmHg
